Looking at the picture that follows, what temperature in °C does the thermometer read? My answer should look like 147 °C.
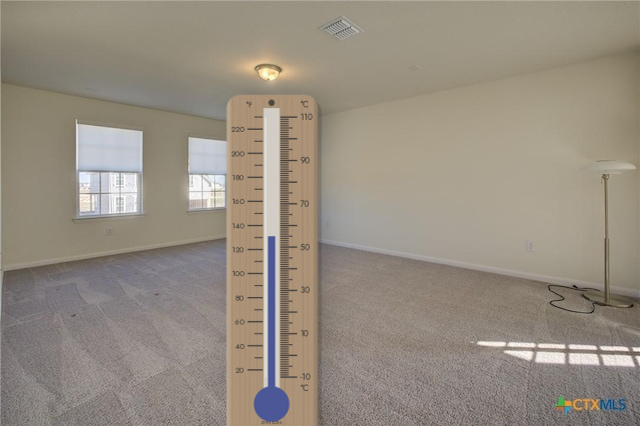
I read 55 °C
